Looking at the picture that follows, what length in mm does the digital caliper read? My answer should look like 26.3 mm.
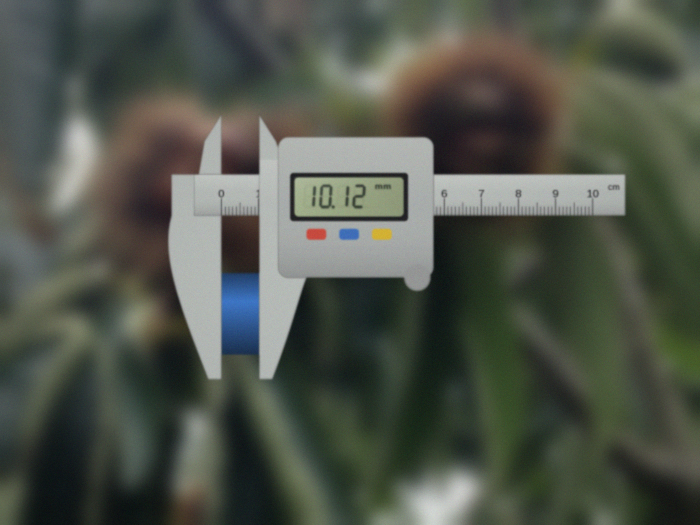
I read 10.12 mm
